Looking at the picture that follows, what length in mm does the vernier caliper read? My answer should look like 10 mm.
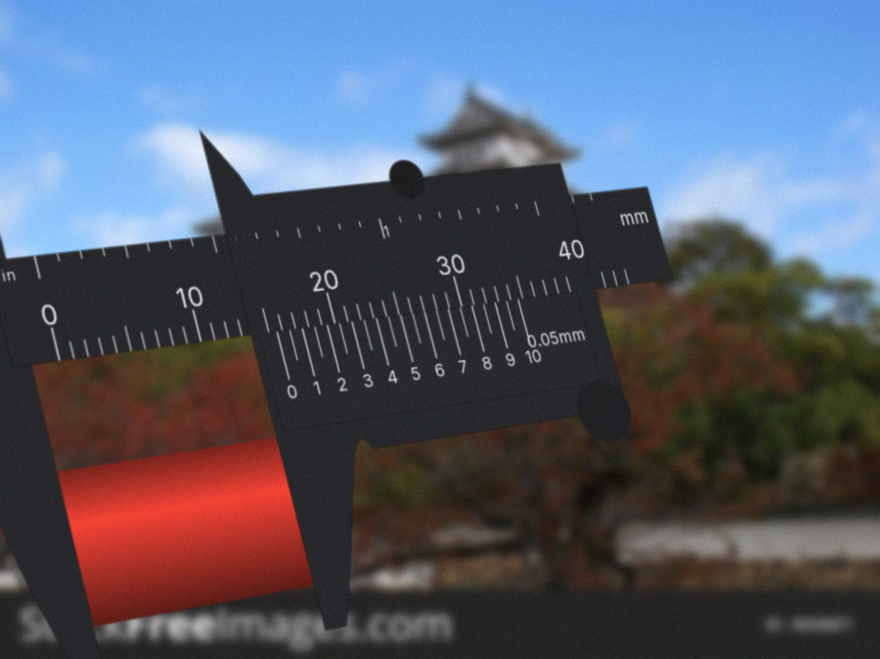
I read 15.6 mm
